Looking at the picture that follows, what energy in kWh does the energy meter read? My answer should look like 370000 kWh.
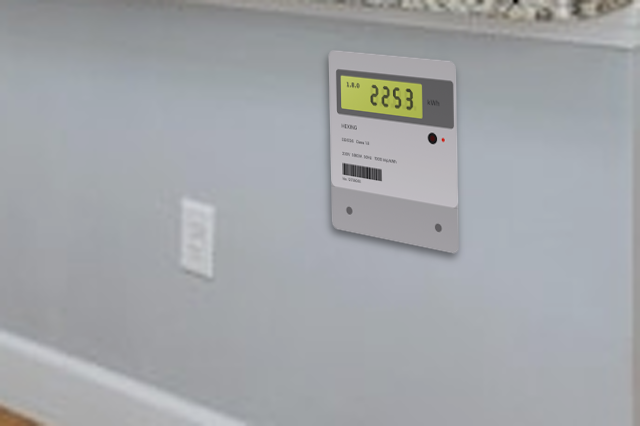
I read 2253 kWh
